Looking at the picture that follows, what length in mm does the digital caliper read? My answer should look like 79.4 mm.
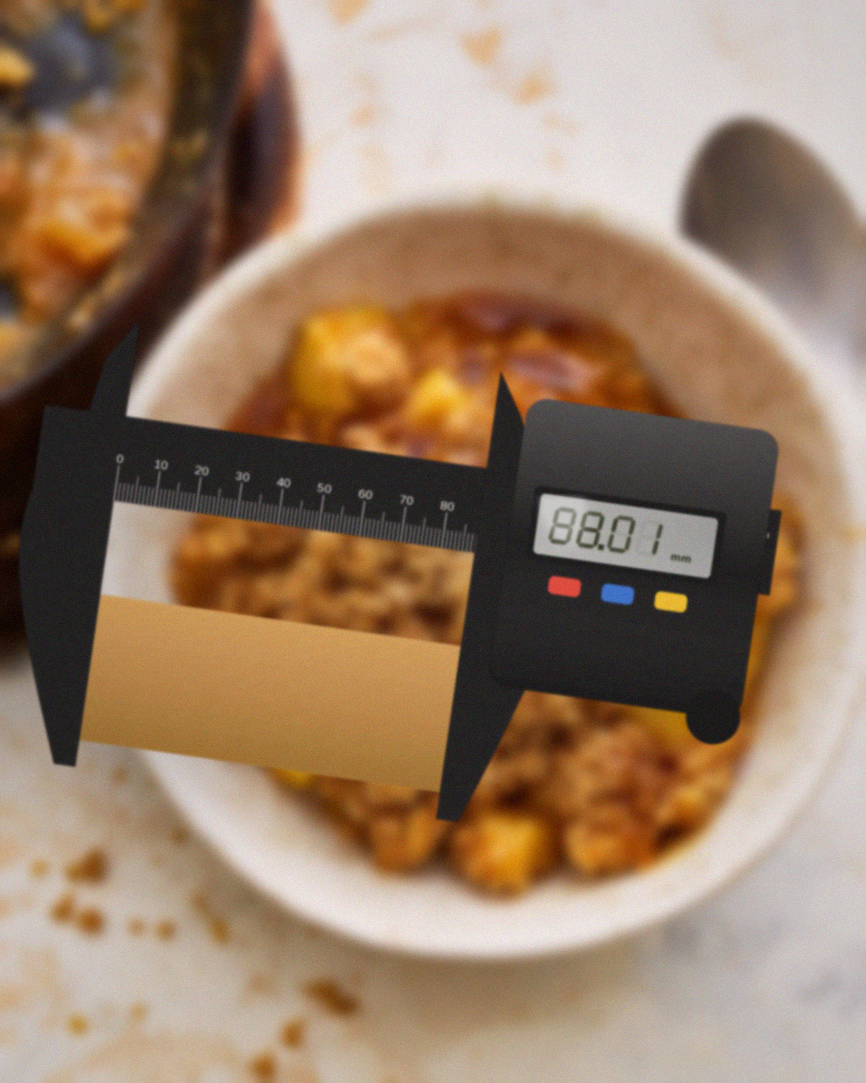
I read 88.01 mm
